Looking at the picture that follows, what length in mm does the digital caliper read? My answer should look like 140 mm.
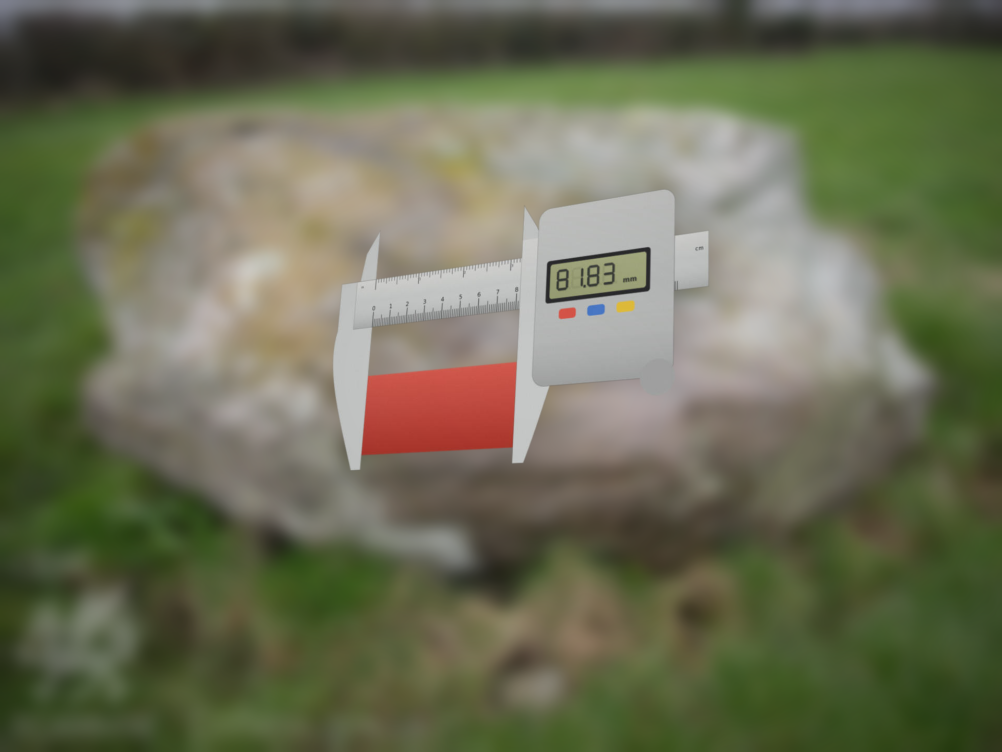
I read 81.83 mm
